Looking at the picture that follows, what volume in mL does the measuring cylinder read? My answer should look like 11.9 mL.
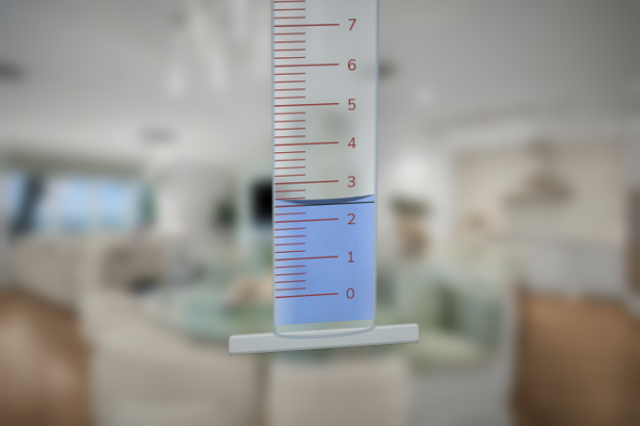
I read 2.4 mL
